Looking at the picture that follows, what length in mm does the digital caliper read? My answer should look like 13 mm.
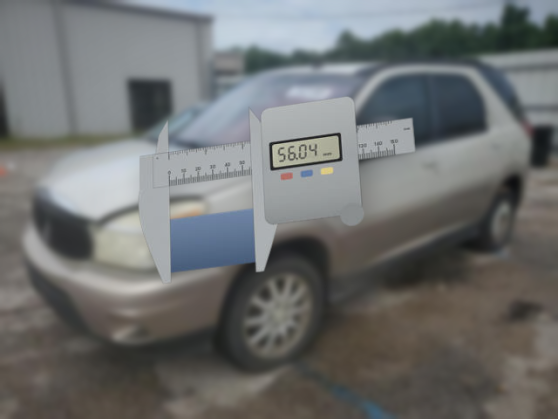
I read 56.04 mm
